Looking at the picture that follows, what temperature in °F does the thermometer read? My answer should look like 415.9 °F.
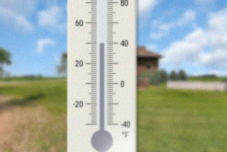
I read 40 °F
